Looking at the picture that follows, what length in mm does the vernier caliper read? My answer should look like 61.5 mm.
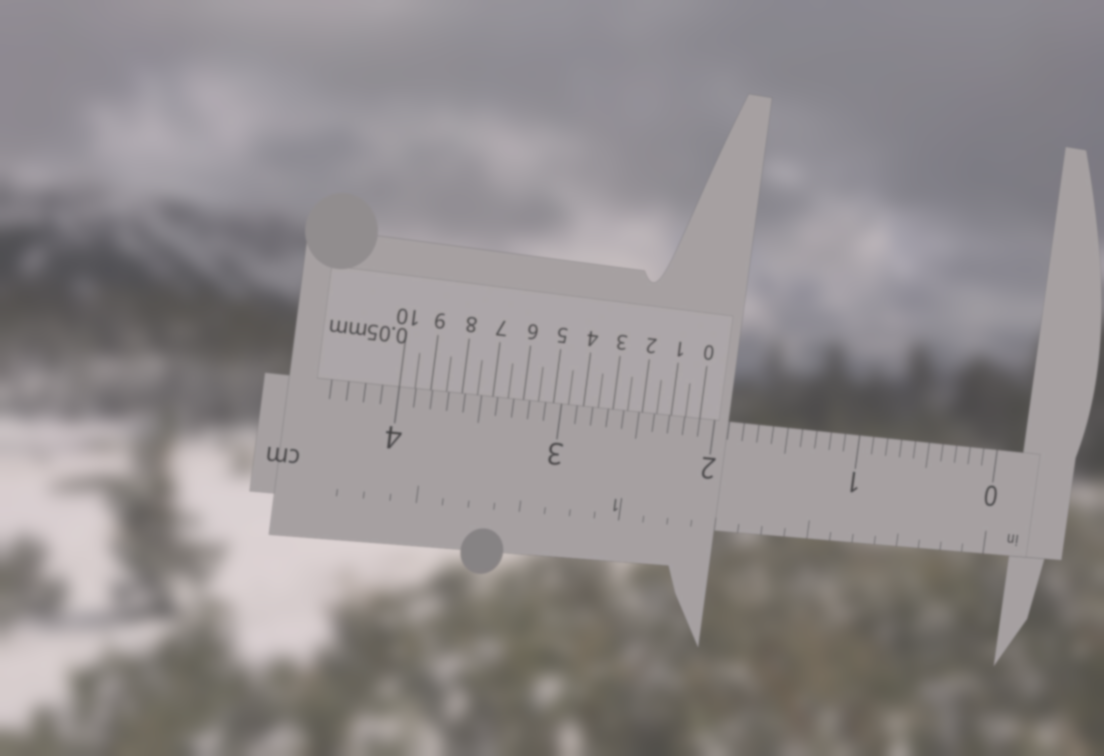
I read 21.0 mm
